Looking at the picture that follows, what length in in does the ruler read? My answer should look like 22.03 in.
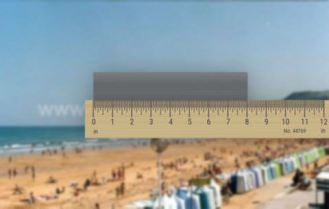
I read 8 in
